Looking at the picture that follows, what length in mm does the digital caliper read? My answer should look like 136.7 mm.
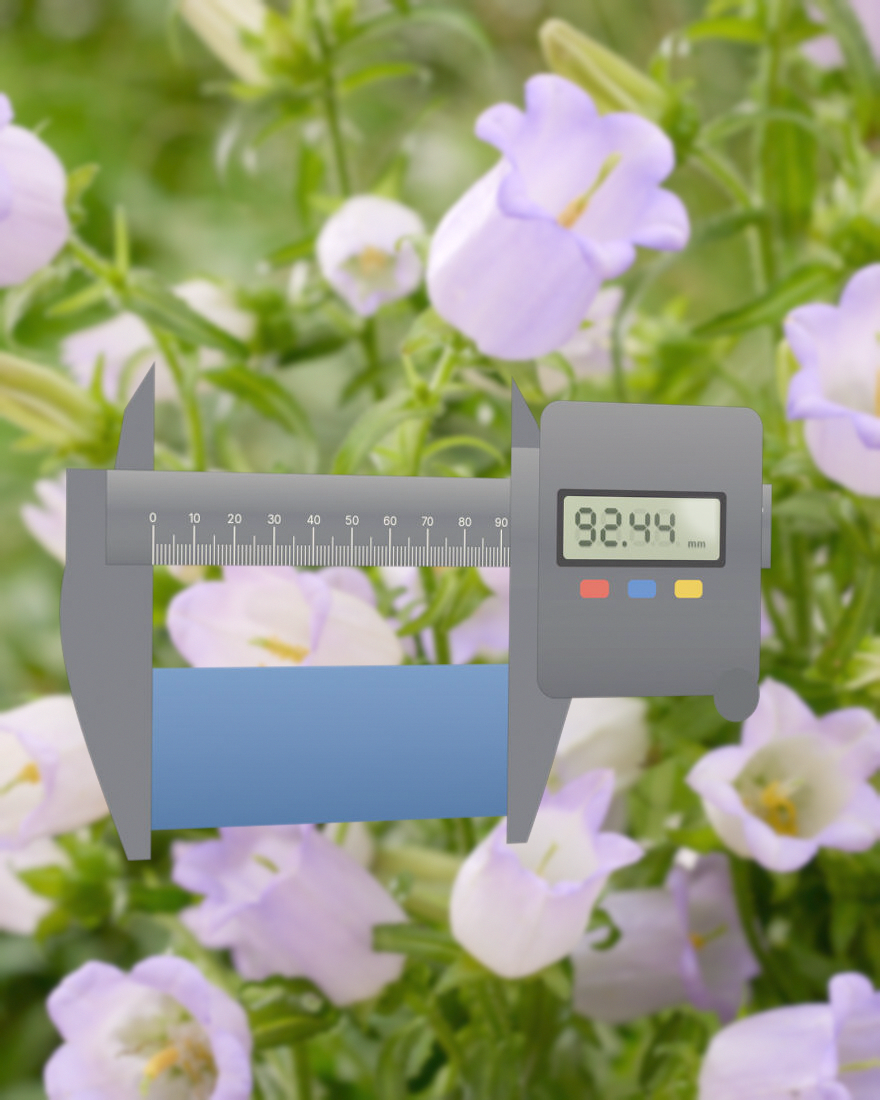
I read 92.44 mm
